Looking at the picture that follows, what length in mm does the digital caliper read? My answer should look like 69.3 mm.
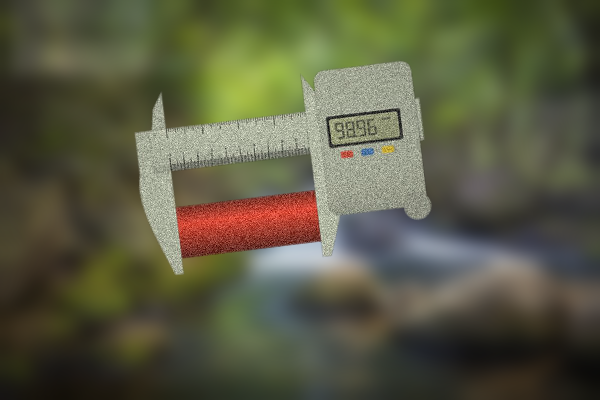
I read 98.96 mm
